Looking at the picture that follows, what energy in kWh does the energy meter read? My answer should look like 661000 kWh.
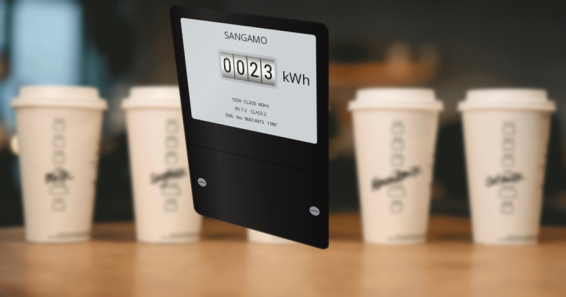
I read 23 kWh
